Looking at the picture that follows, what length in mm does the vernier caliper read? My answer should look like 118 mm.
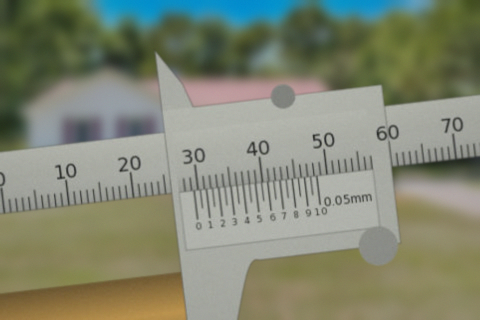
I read 29.4 mm
